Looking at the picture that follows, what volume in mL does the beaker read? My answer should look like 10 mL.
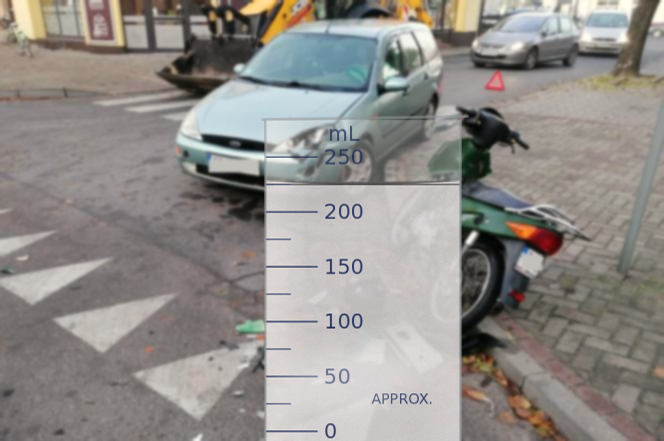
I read 225 mL
